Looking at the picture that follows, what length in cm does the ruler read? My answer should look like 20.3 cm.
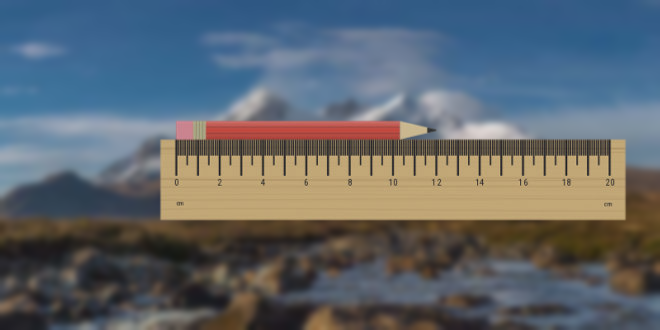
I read 12 cm
